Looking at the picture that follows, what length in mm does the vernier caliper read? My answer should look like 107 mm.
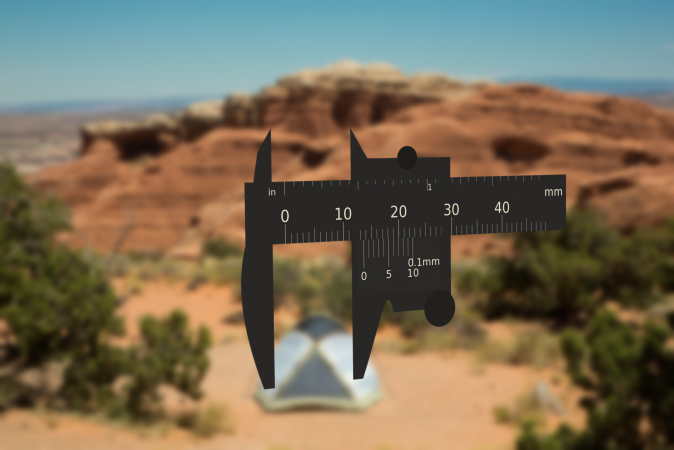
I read 13.6 mm
